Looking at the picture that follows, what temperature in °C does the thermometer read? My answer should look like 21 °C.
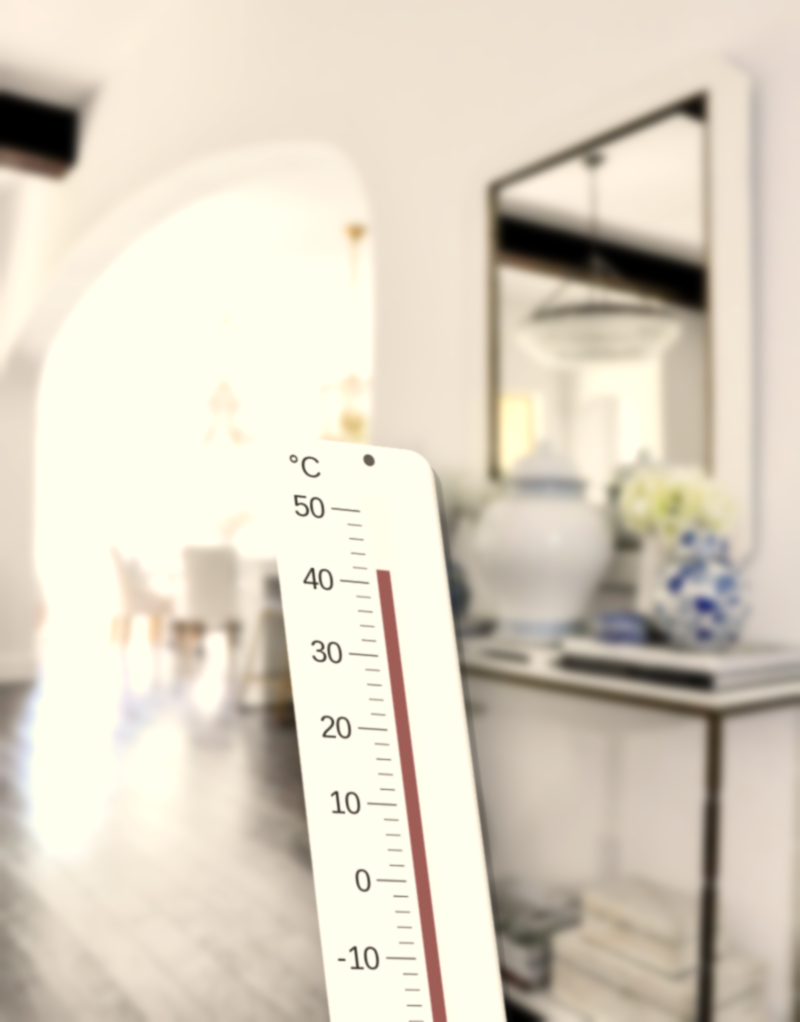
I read 42 °C
